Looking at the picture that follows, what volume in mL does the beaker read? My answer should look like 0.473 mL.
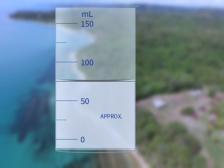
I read 75 mL
